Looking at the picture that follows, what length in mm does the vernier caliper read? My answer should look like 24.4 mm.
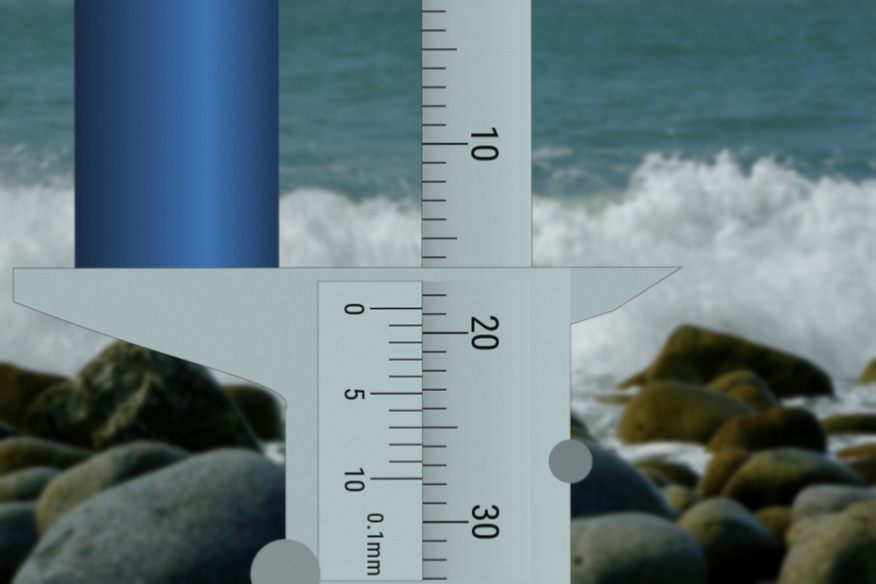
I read 18.7 mm
